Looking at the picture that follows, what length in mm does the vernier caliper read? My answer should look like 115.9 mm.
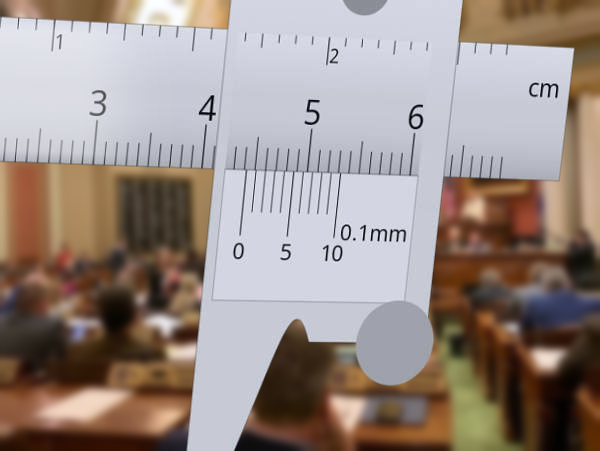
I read 44.2 mm
